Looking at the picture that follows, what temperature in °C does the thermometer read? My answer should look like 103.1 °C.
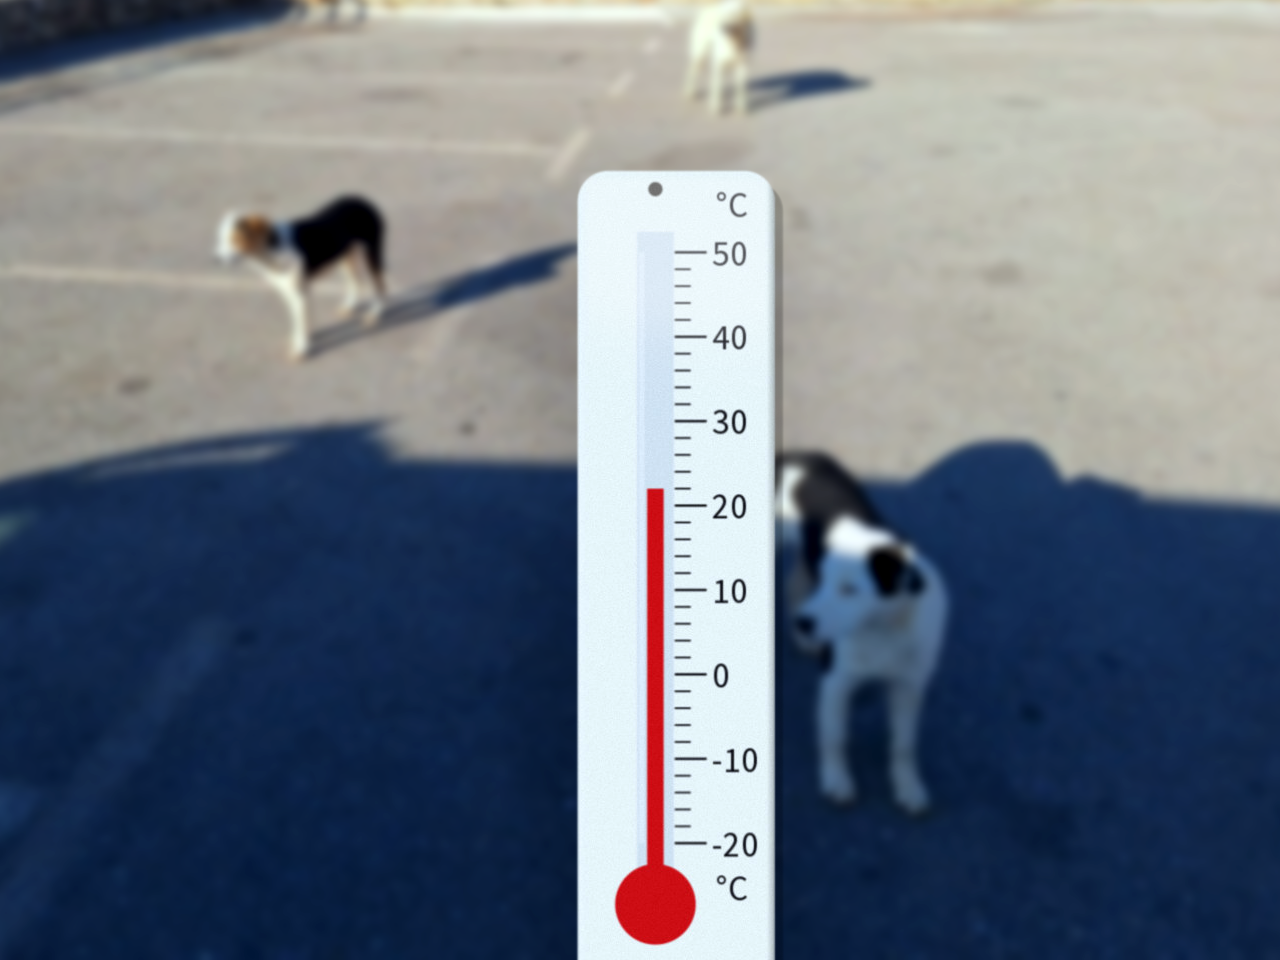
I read 22 °C
